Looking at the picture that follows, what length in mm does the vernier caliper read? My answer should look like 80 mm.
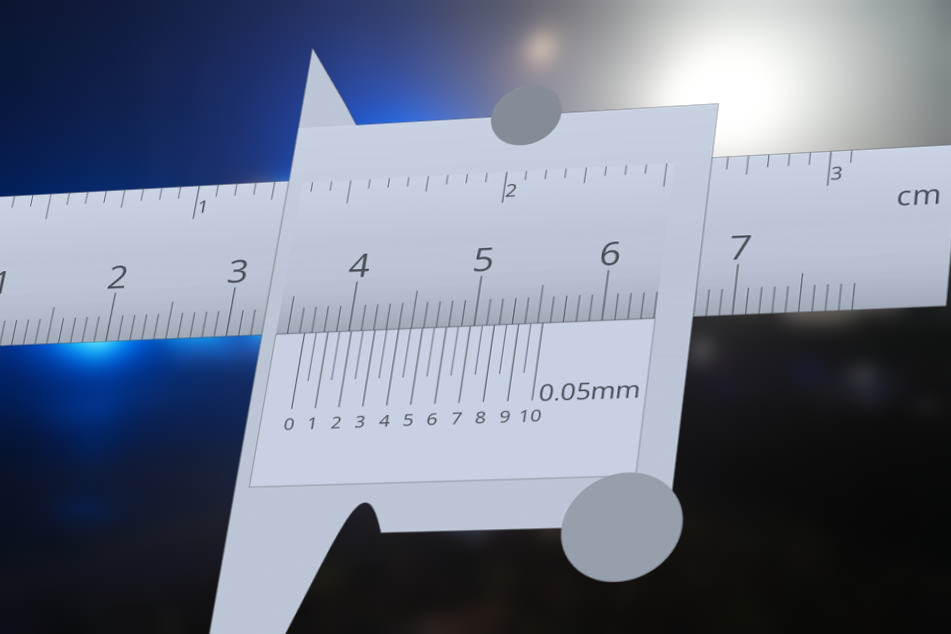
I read 36.4 mm
